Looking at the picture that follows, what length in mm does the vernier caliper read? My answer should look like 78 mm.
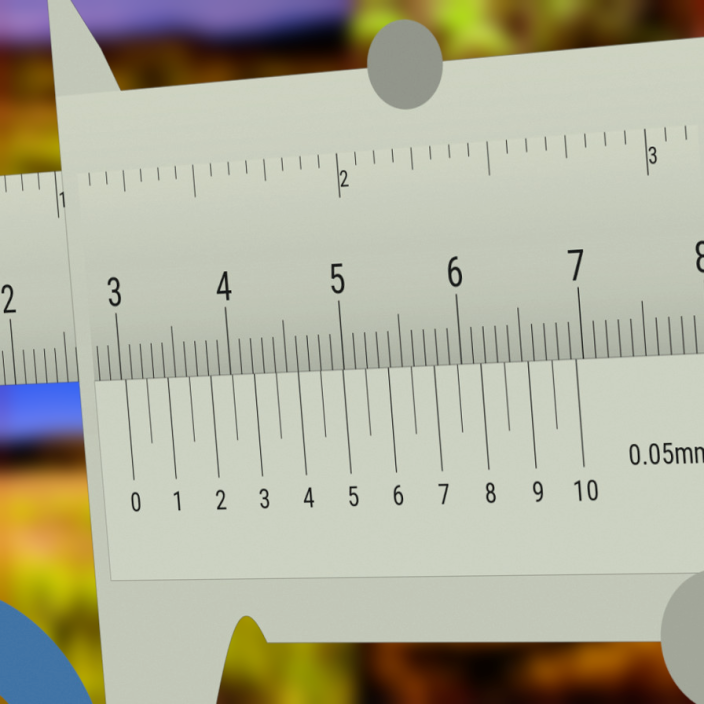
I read 30.4 mm
